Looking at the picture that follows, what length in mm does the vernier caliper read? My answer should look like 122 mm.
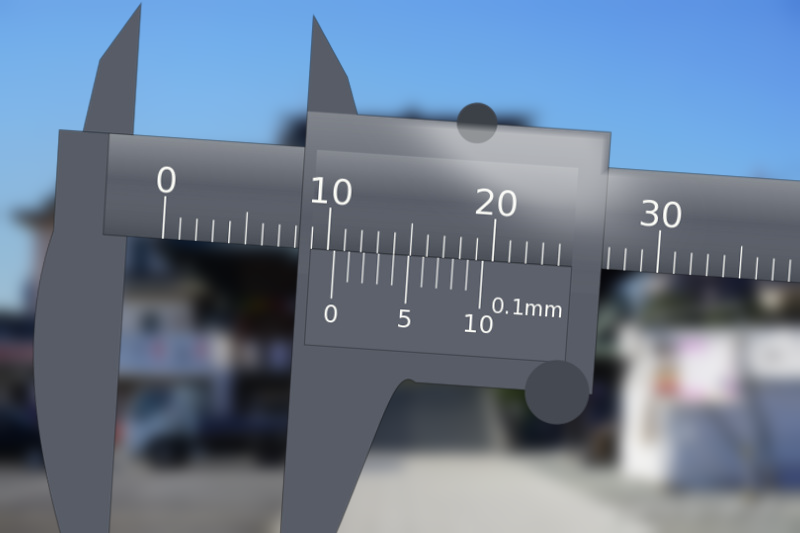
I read 10.4 mm
